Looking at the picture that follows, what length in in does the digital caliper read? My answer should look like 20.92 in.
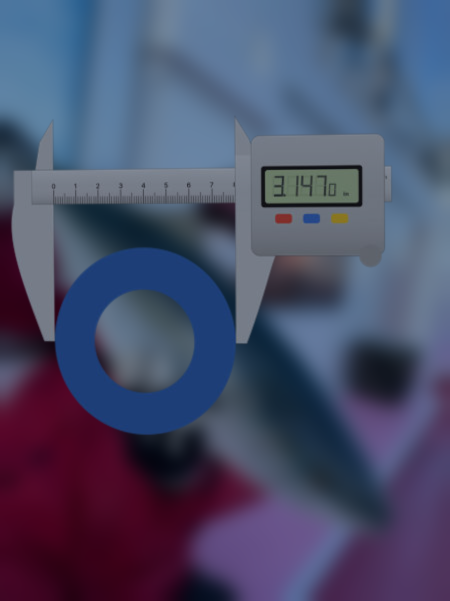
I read 3.1470 in
